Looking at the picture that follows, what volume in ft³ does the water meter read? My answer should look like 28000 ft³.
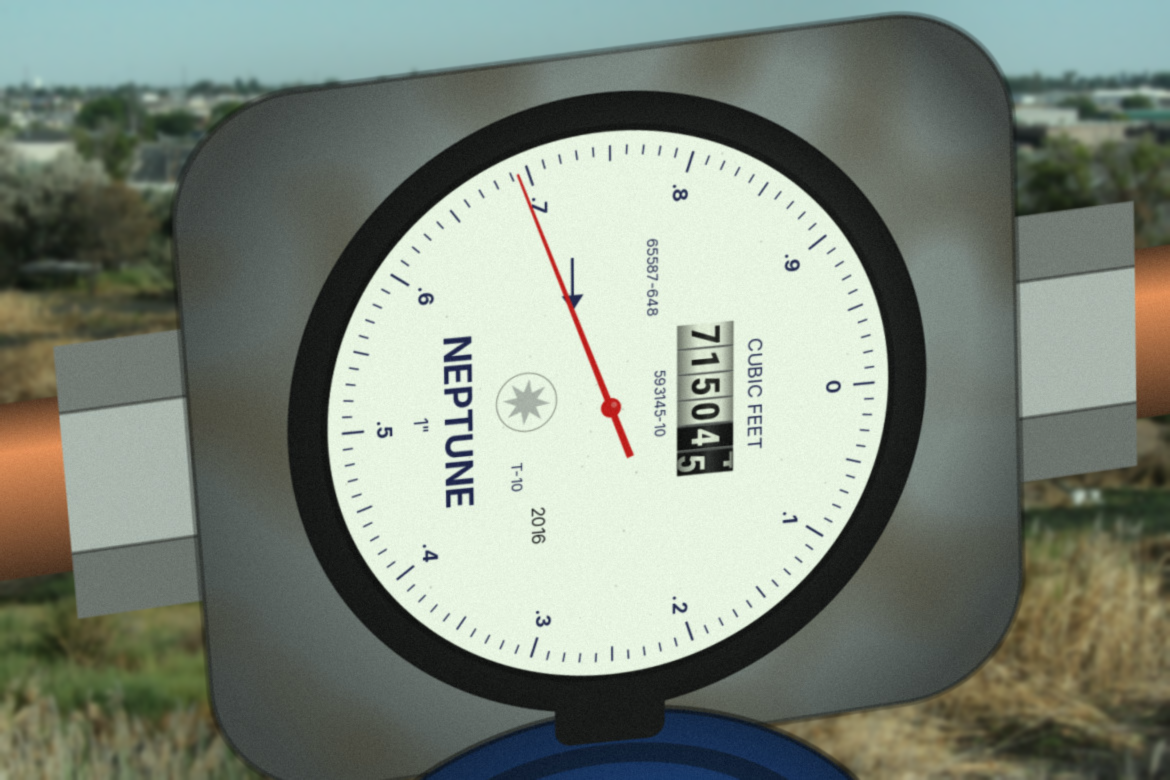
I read 715044.69 ft³
